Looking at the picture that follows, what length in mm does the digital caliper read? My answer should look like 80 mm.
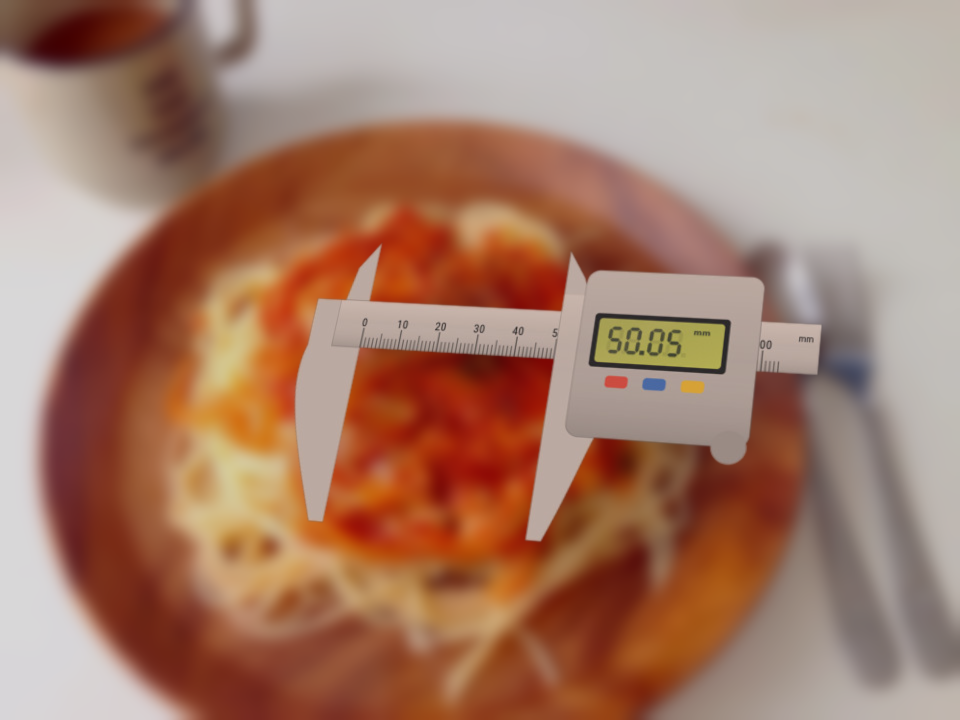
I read 50.05 mm
